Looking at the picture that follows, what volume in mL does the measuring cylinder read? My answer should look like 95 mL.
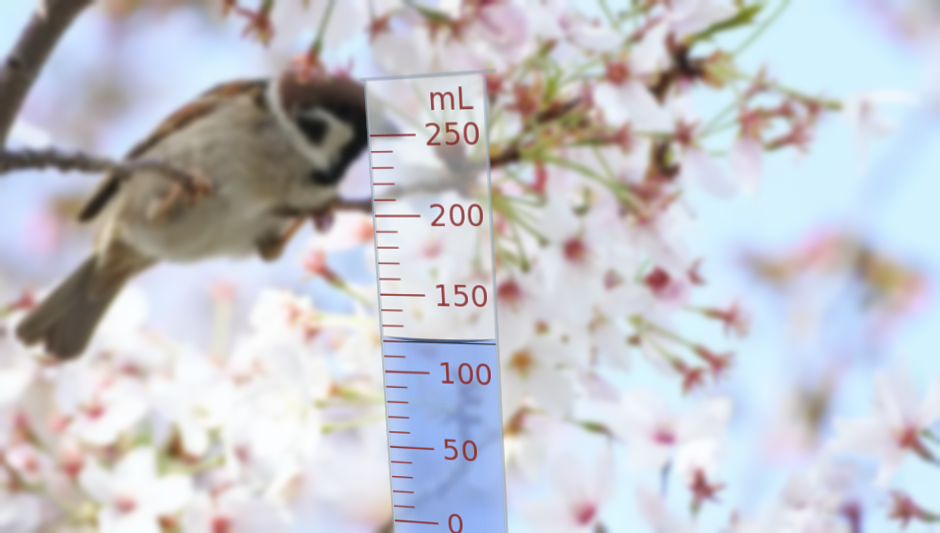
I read 120 mL
